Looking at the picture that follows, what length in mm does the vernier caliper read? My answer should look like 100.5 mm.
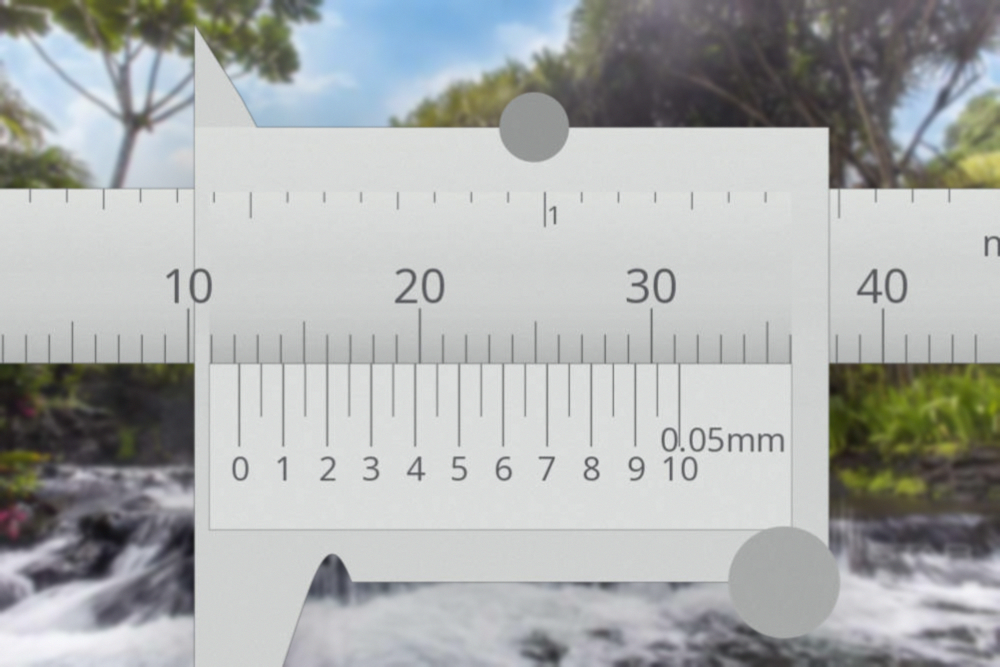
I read 12.2 mm
